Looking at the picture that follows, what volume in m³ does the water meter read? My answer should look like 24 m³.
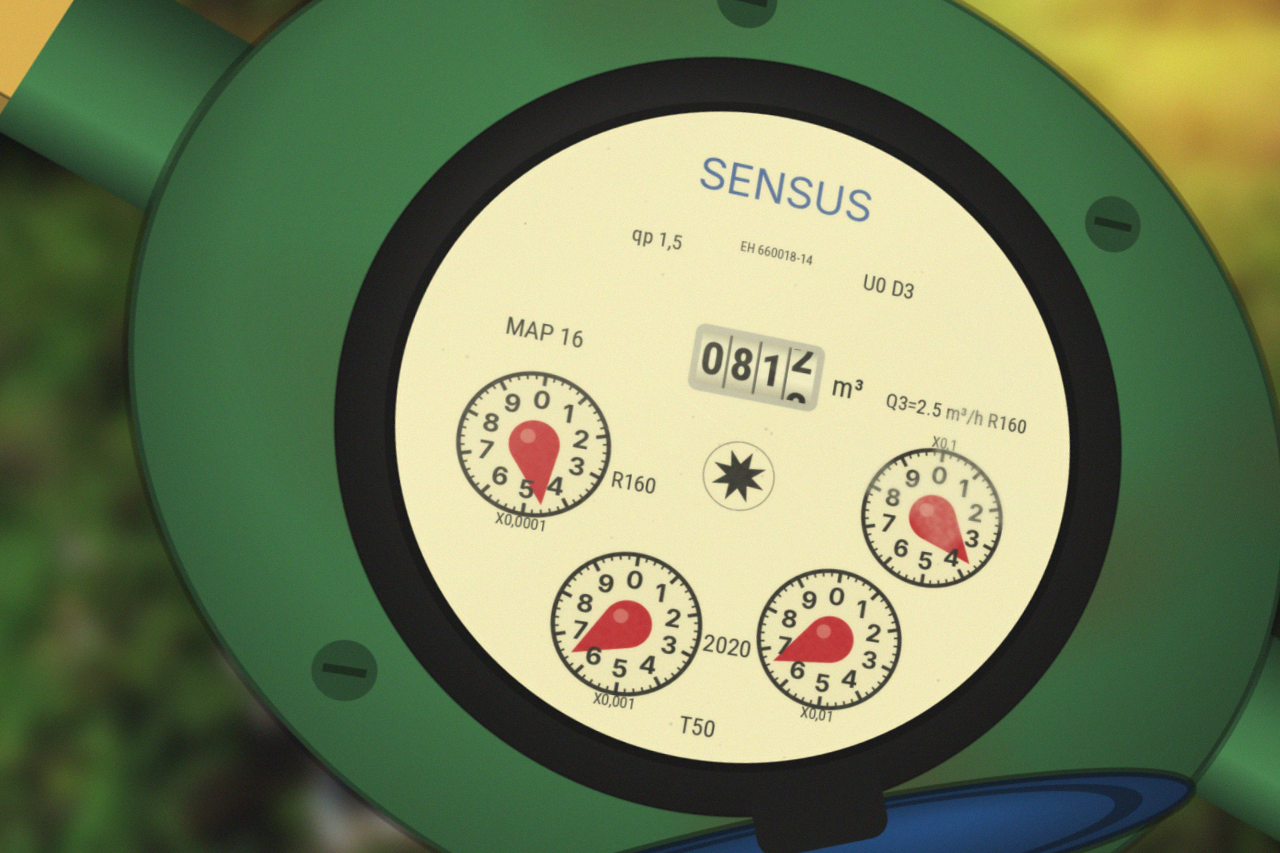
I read 812.3664 m³
